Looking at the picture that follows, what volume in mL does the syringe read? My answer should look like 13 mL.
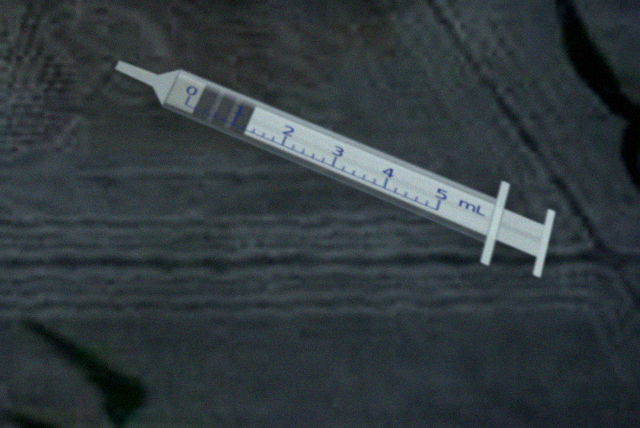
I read 0.2 mL
